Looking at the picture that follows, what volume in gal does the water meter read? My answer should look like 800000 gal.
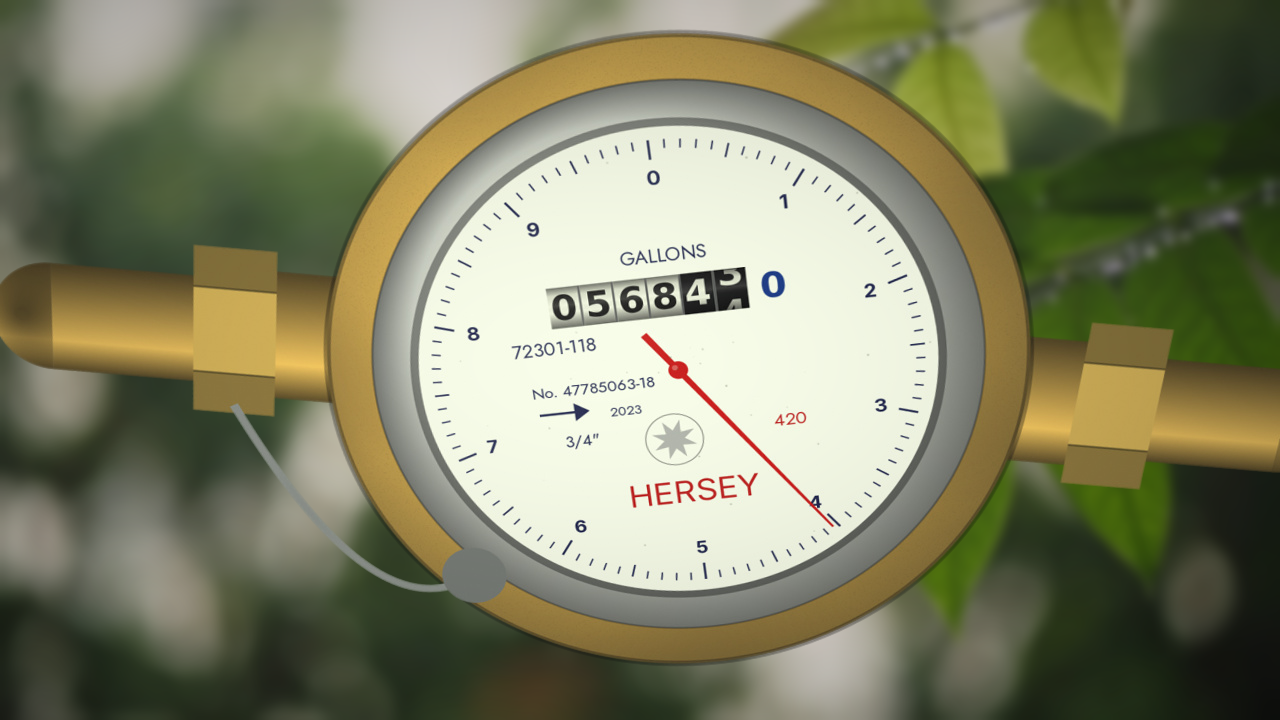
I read 568434.0 gal
